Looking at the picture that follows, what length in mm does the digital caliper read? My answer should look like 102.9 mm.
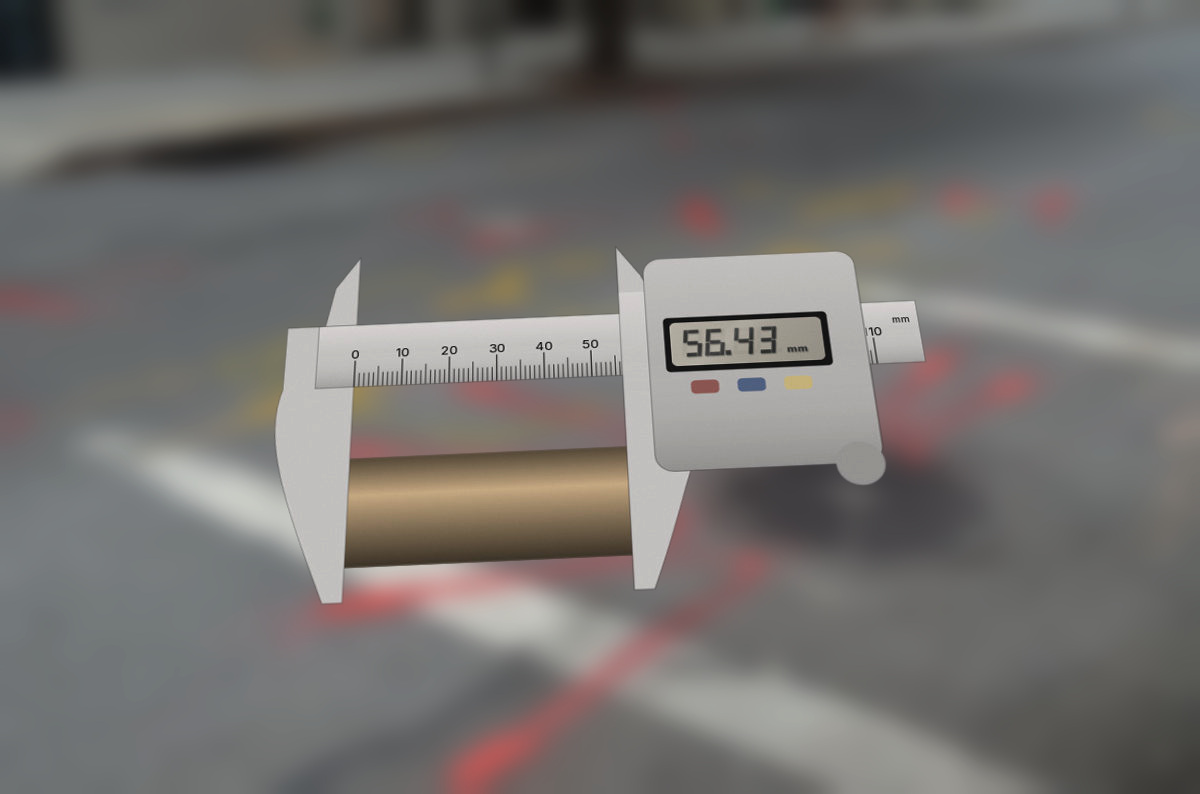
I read 56.43 mm
